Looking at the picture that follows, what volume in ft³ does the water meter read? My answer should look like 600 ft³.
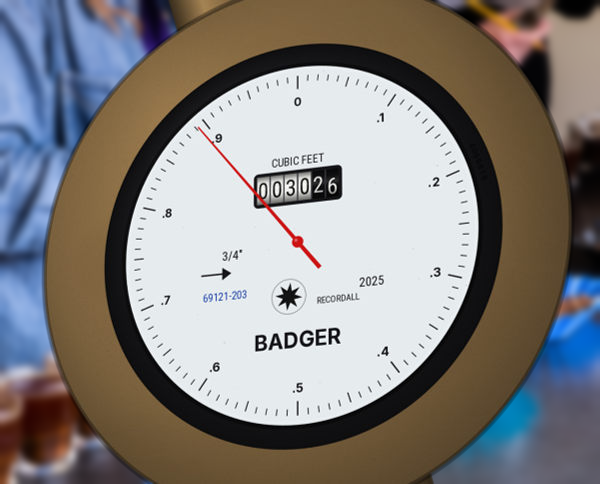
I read 3025.89 ft³
